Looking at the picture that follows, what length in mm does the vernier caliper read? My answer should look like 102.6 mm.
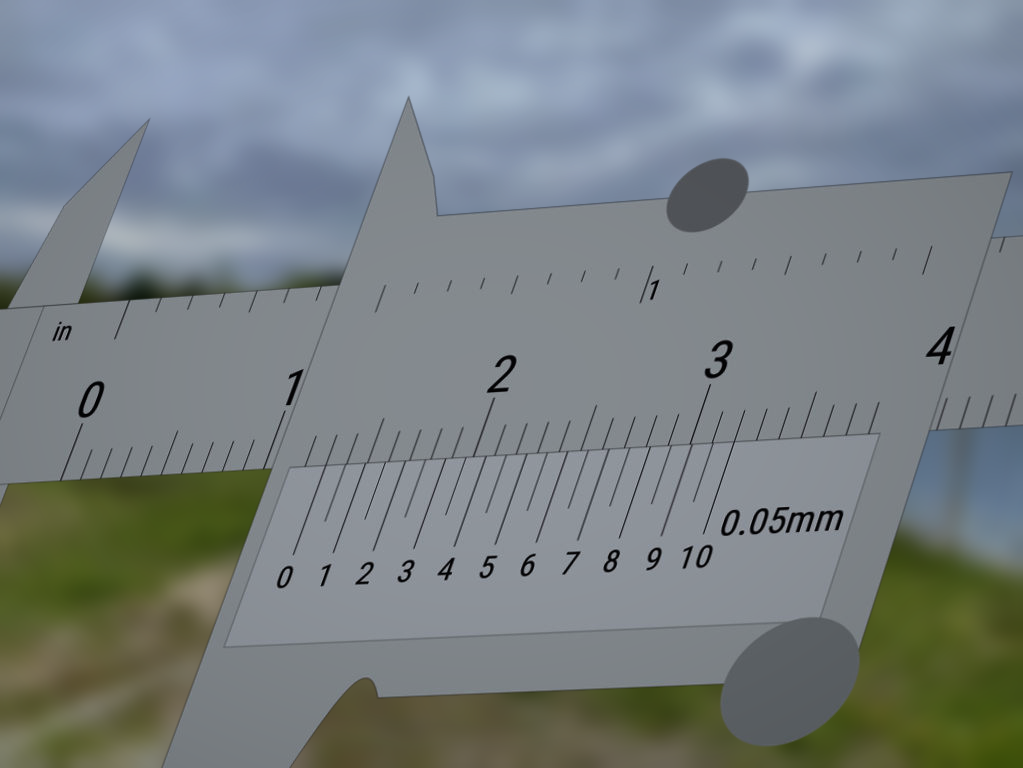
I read 13.0 mm
